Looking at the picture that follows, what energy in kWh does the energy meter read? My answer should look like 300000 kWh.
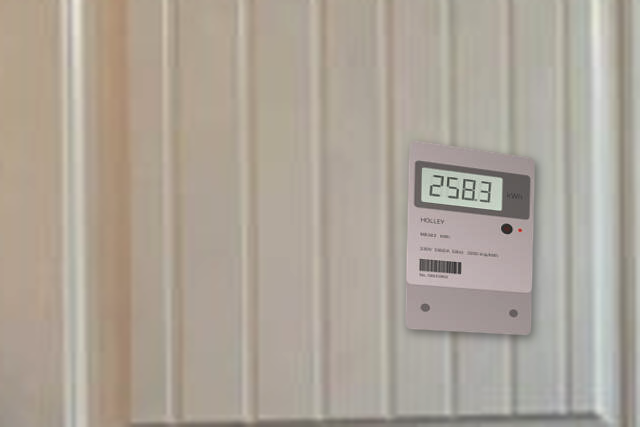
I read 258.3 kWh
